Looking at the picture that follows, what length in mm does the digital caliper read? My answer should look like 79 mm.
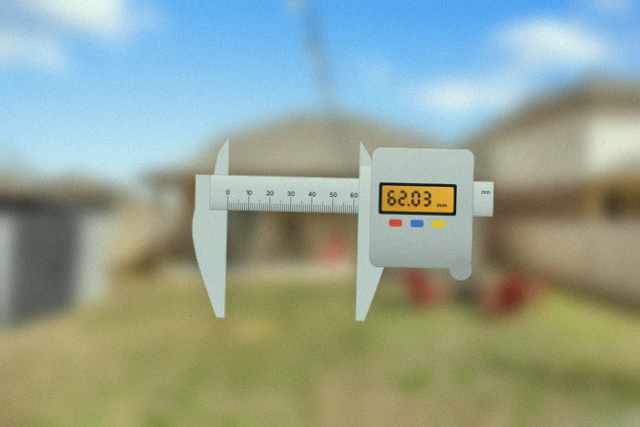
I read 62.03 mm
